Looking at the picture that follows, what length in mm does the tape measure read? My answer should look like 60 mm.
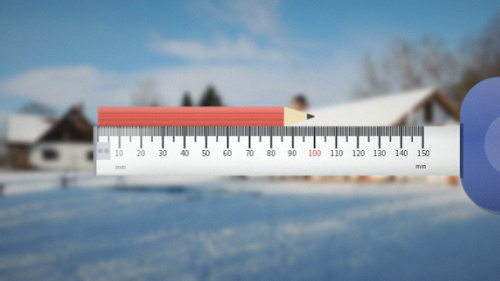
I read 100 mm
